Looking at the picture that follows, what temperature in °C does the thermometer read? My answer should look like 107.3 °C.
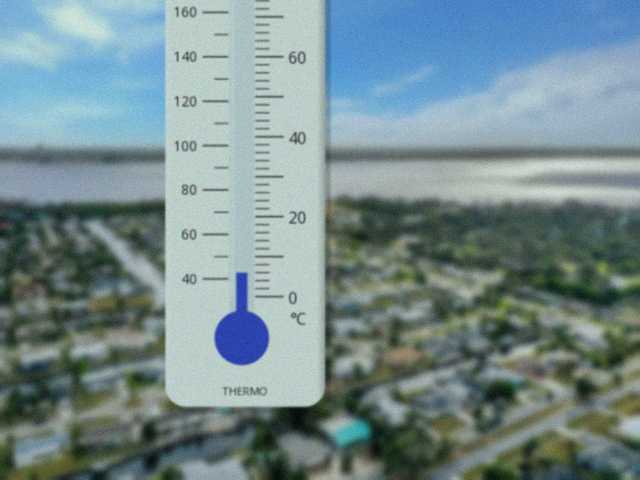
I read 6 °C
